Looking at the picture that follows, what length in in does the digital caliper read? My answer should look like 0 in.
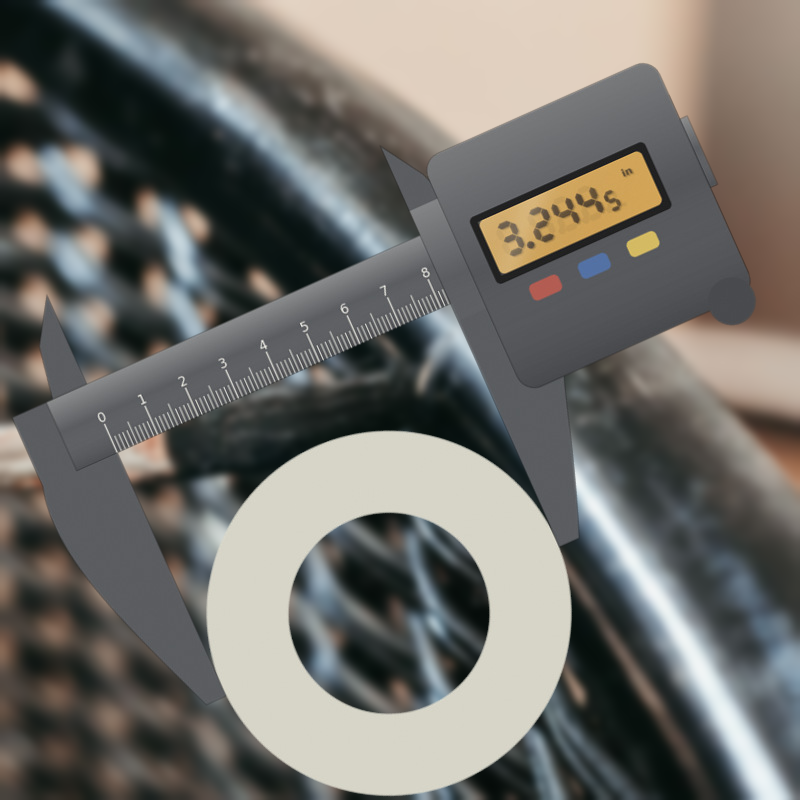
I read 3.2445 in
